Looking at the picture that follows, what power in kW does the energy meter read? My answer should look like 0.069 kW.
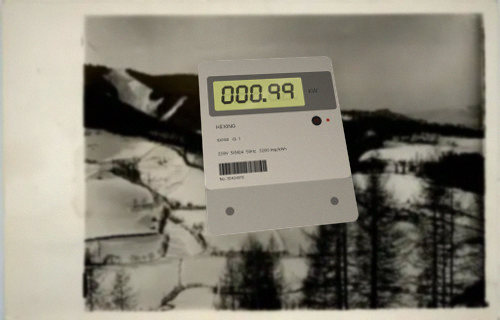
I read 0.99 kW
